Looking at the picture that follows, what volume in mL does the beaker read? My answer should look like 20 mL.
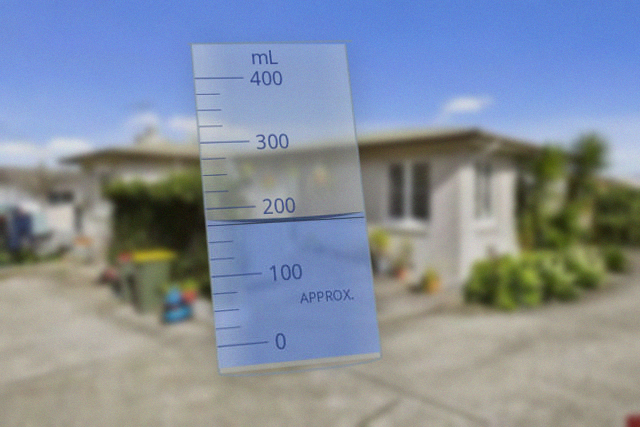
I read 175 mL
